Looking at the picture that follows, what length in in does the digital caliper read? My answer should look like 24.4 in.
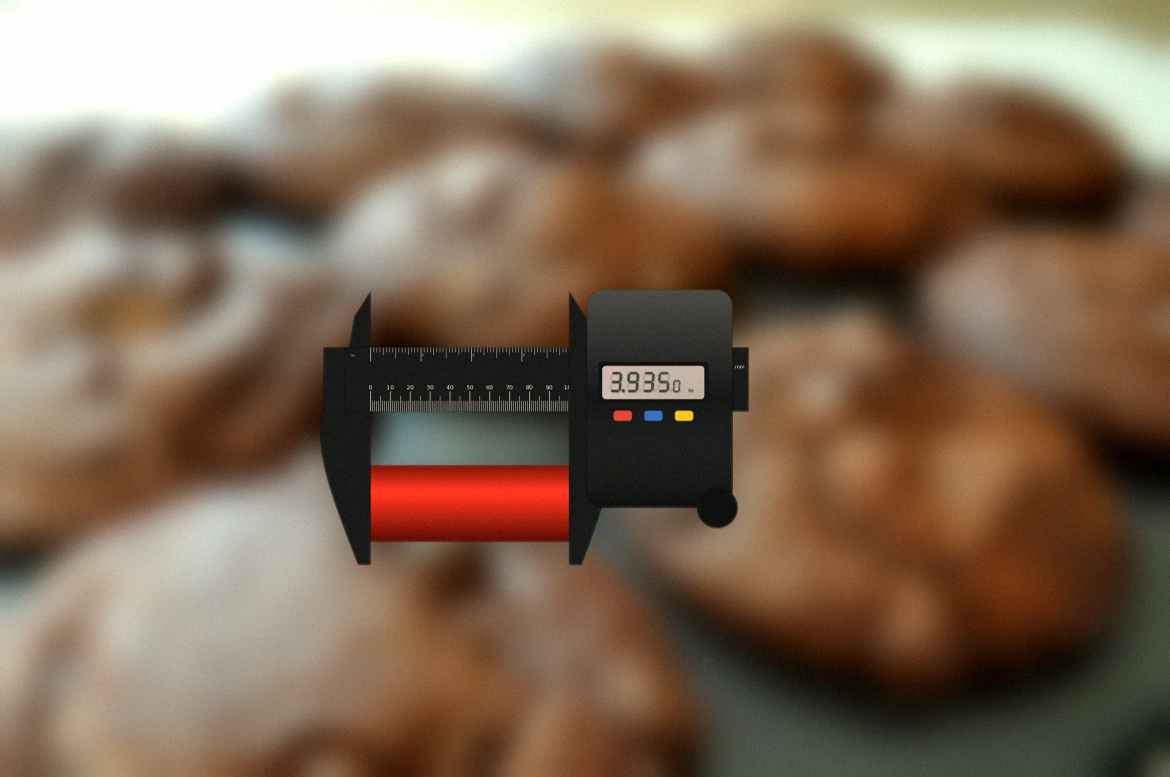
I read 3.9350 in
